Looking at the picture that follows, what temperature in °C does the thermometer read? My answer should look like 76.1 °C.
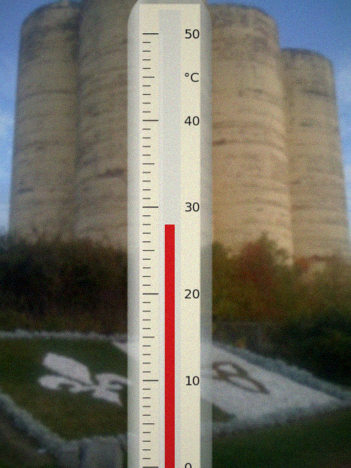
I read 28 °C
